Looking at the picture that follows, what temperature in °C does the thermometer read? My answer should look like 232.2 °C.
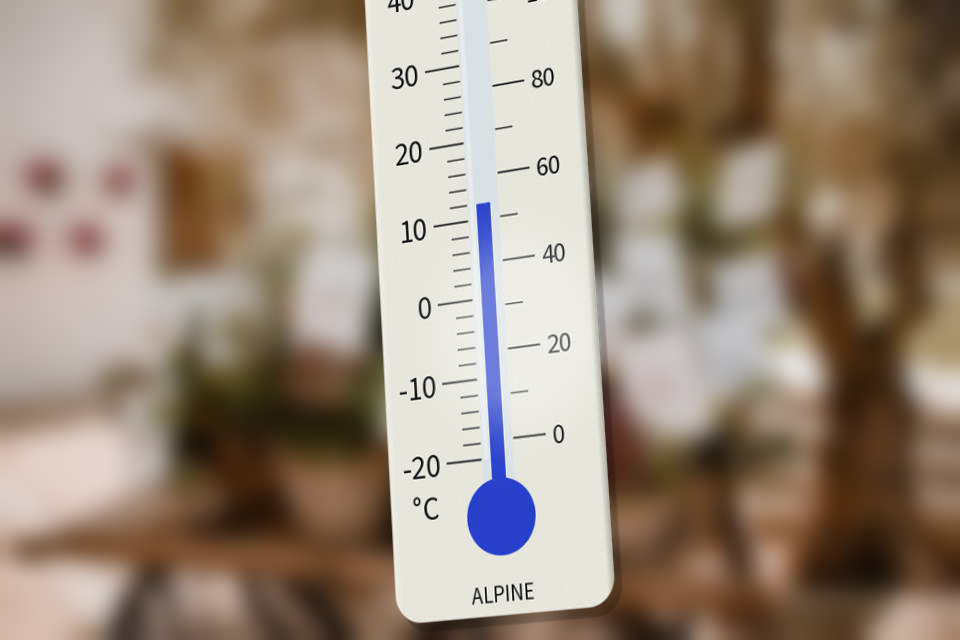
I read 12 °C
